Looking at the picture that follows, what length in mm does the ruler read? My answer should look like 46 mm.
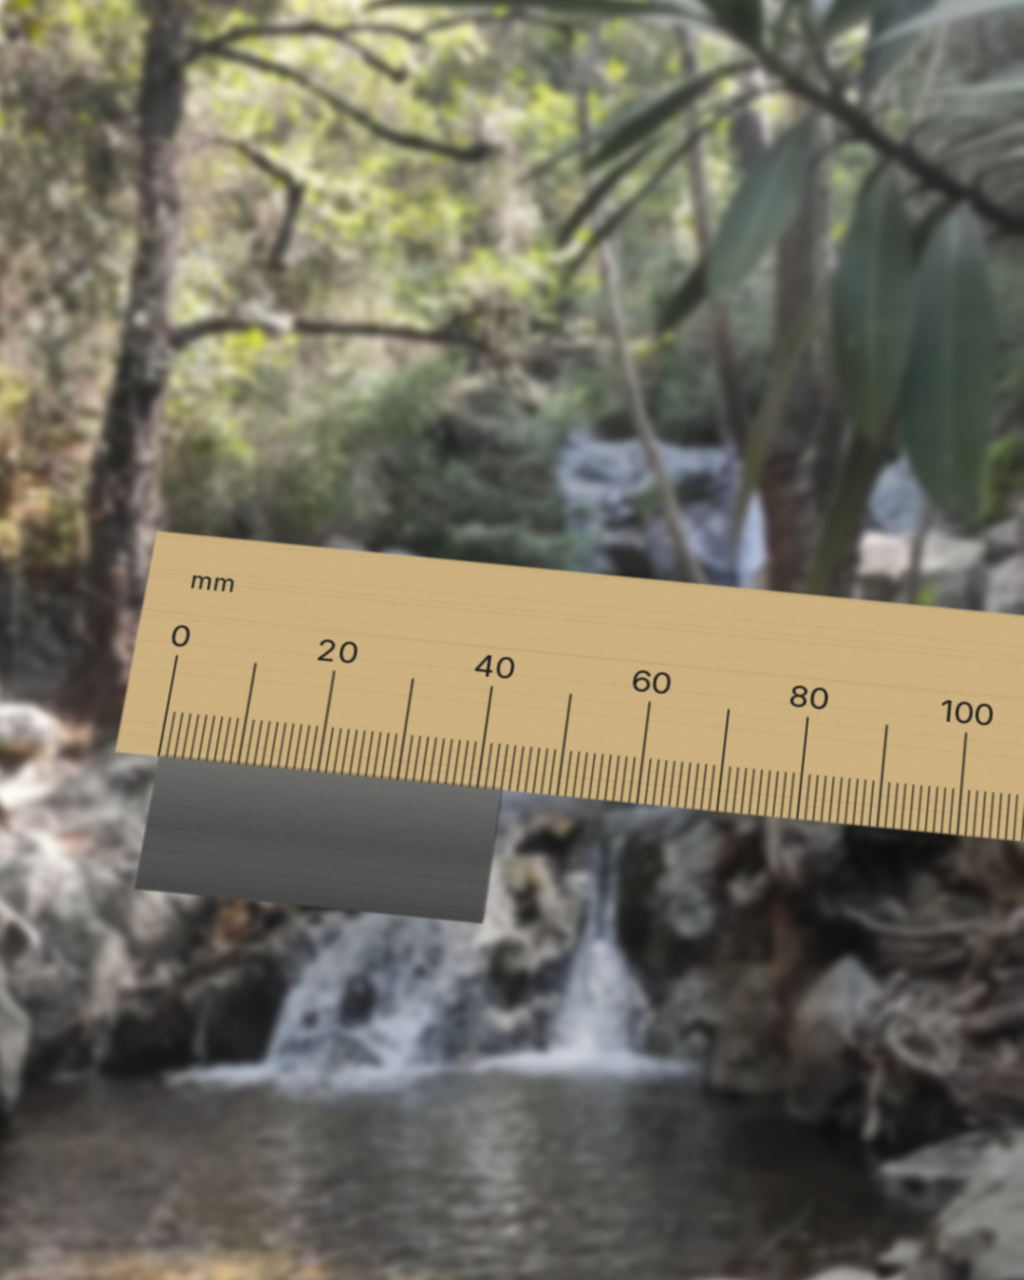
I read 43 mm
